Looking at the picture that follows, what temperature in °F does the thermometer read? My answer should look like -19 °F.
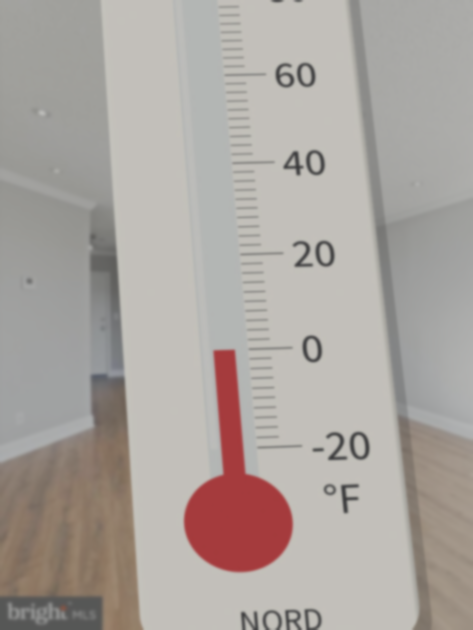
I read 0 °F
